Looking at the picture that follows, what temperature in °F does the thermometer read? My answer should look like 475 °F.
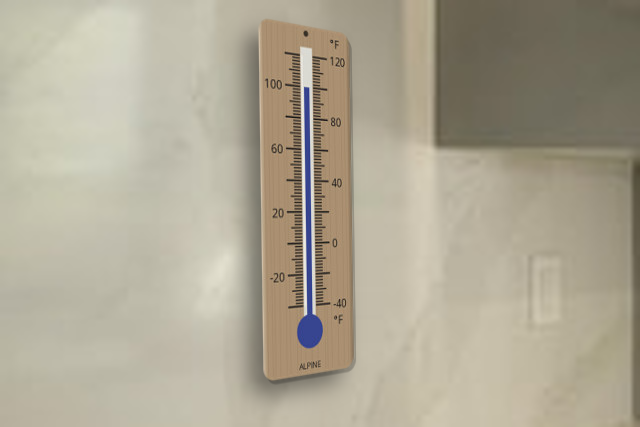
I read 100 °F
